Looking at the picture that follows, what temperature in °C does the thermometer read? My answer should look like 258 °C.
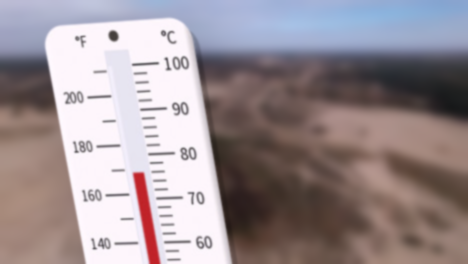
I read 76 °C
